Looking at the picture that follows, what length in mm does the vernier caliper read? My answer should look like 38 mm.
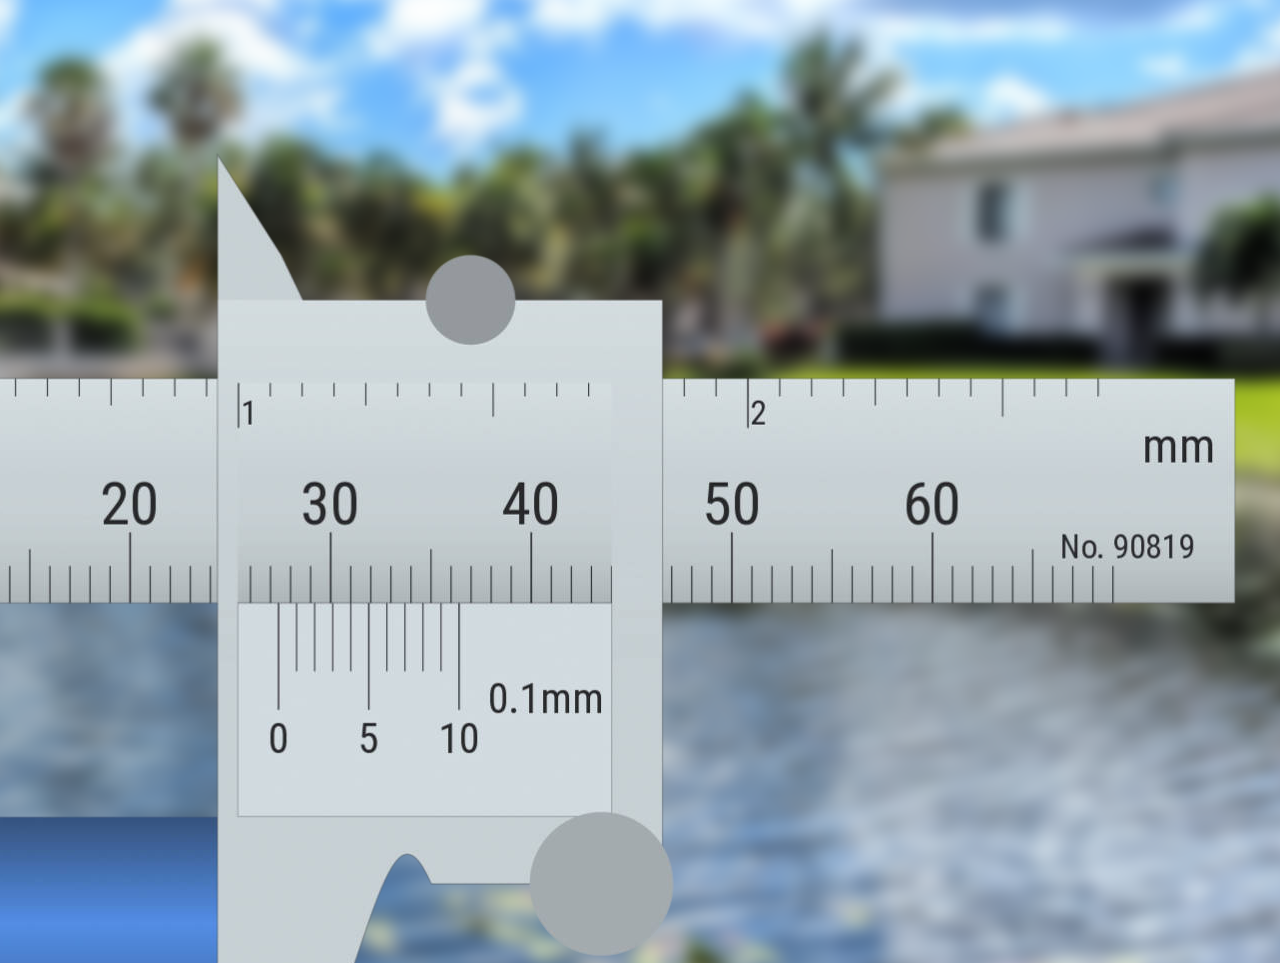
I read 27.4 mm
